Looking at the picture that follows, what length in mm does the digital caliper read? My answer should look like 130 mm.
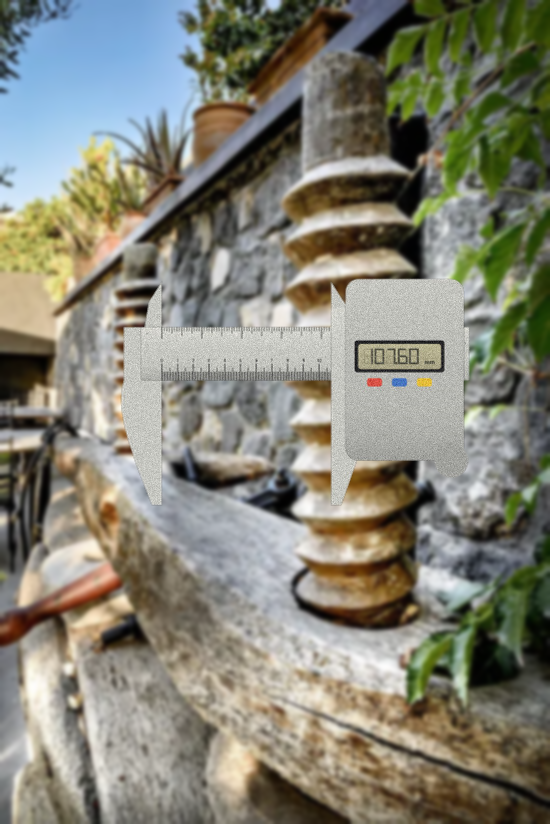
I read 107.60 mm
